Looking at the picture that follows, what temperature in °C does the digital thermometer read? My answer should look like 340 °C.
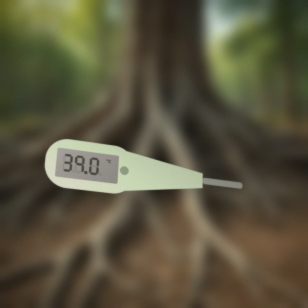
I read 39.0 °C
